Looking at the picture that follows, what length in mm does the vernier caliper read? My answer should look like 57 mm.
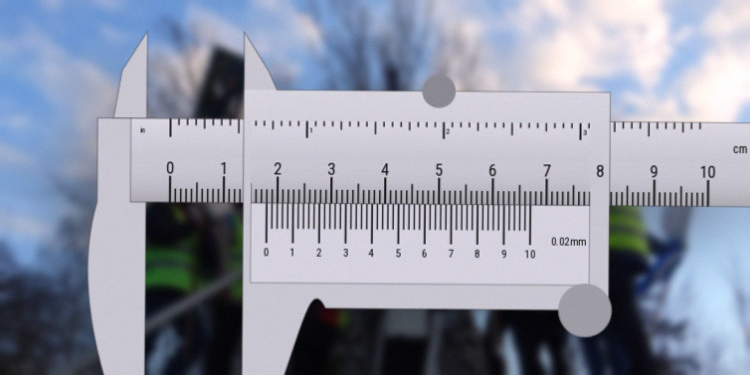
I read 18.0 mm
